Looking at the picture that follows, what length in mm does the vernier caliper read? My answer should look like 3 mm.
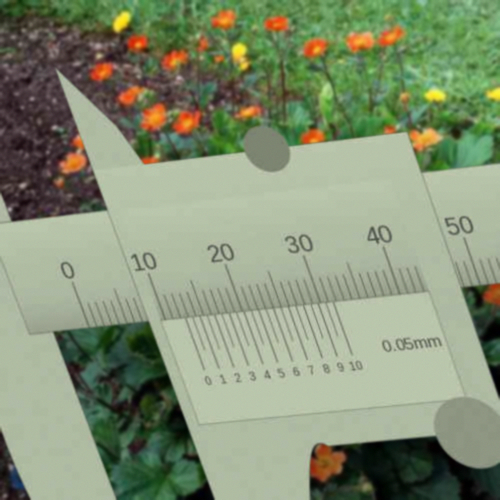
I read 12.6 mm
